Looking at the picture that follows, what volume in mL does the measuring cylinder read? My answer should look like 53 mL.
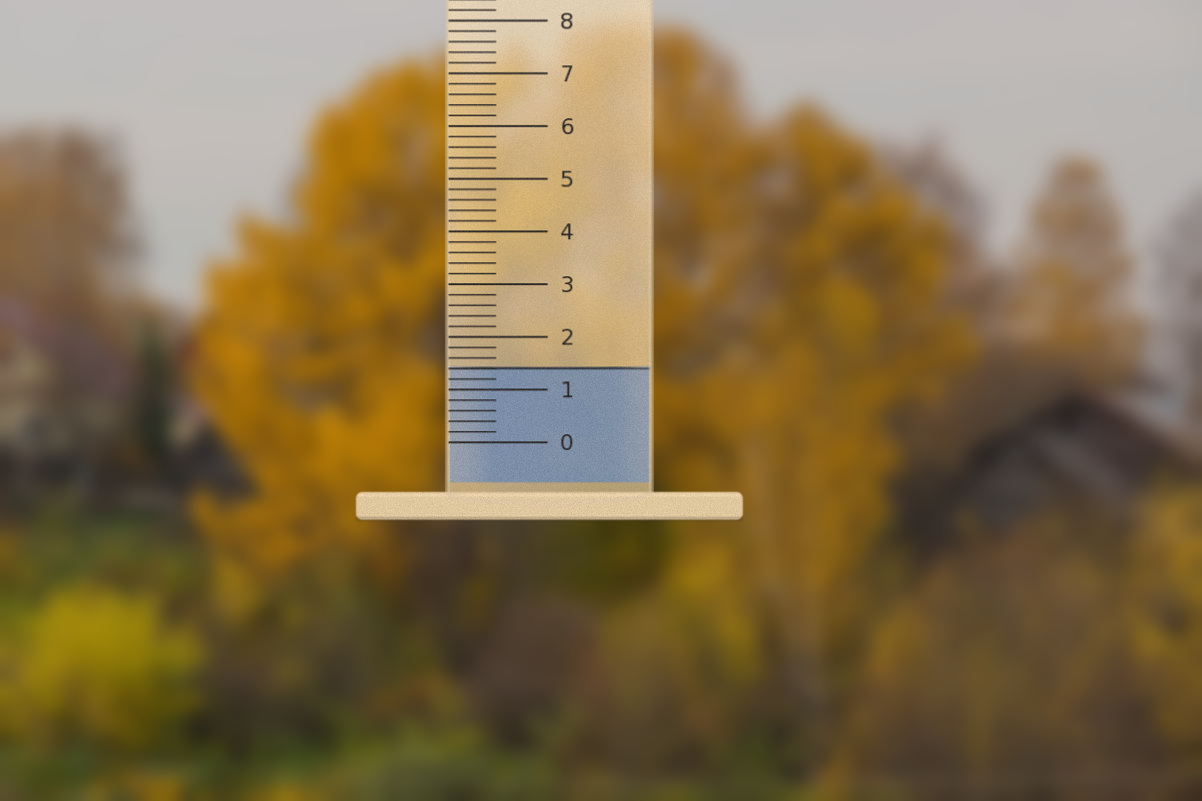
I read 1.4 mL
